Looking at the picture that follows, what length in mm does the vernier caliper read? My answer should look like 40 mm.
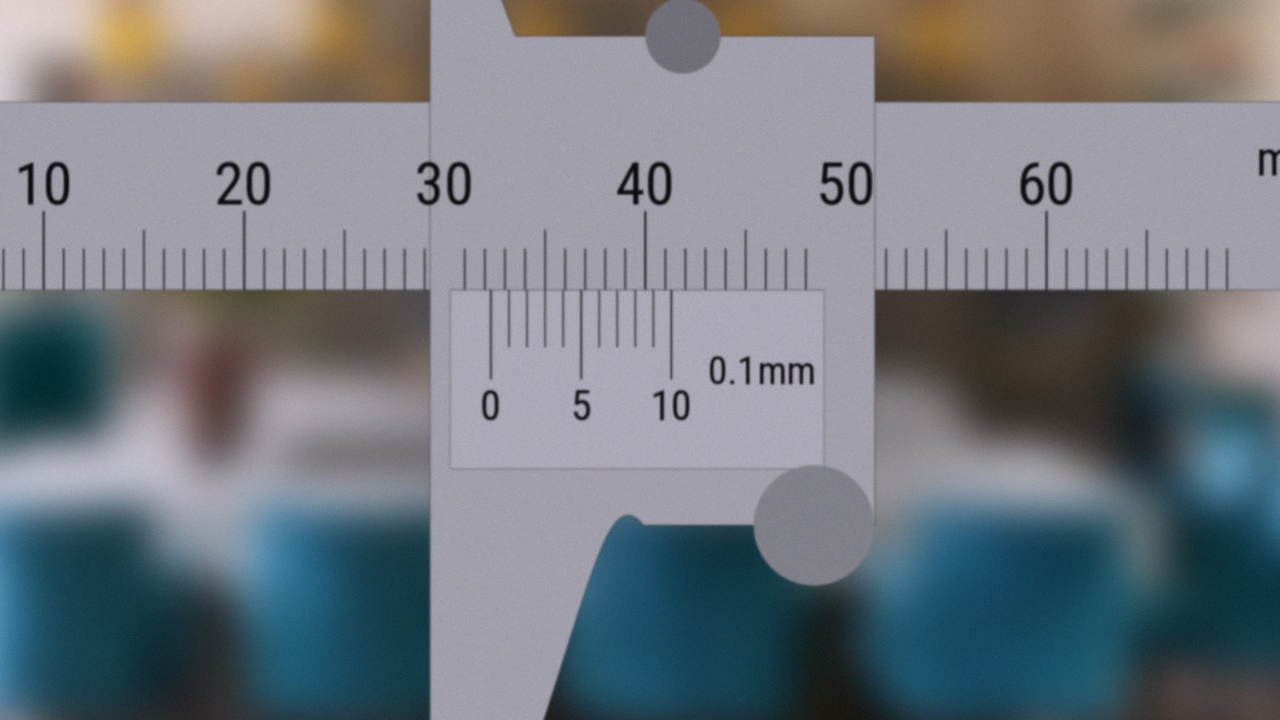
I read 32.3 mm
